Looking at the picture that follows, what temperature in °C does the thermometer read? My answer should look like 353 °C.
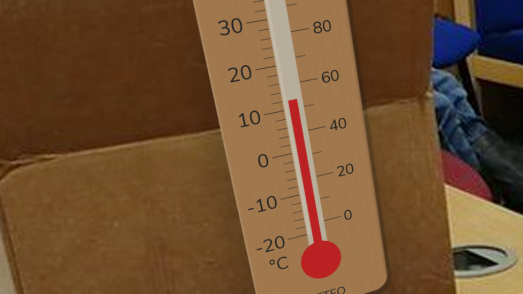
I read 12 °C
